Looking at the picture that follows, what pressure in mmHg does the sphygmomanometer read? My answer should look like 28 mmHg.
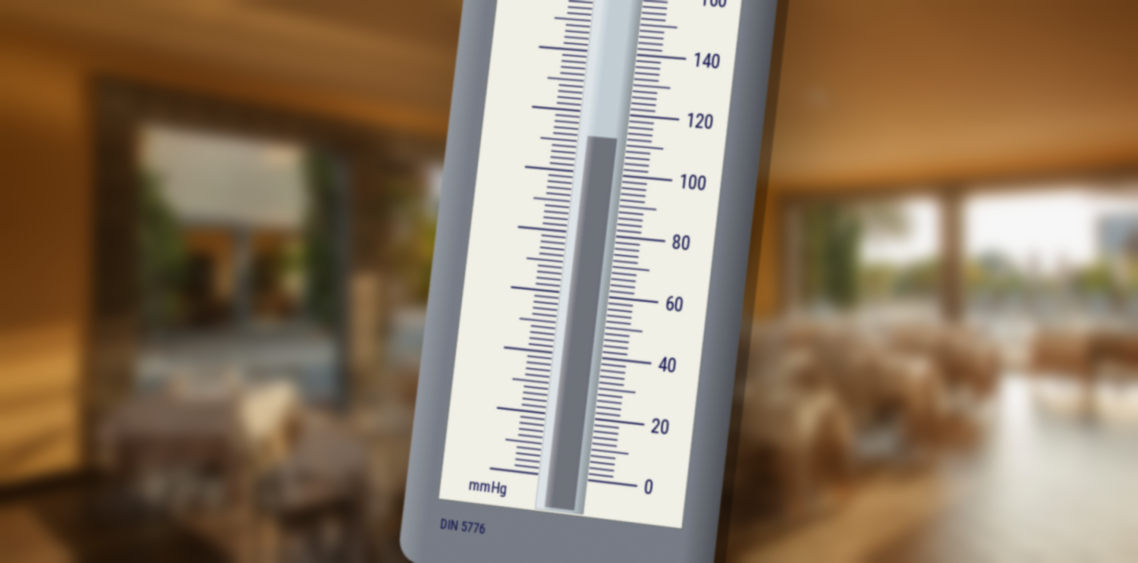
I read 112 mmHg
